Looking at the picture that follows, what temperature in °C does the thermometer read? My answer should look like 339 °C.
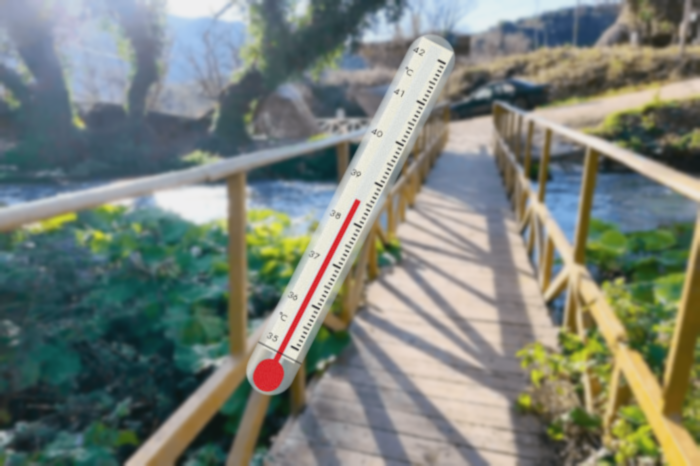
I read 38.5 °C
